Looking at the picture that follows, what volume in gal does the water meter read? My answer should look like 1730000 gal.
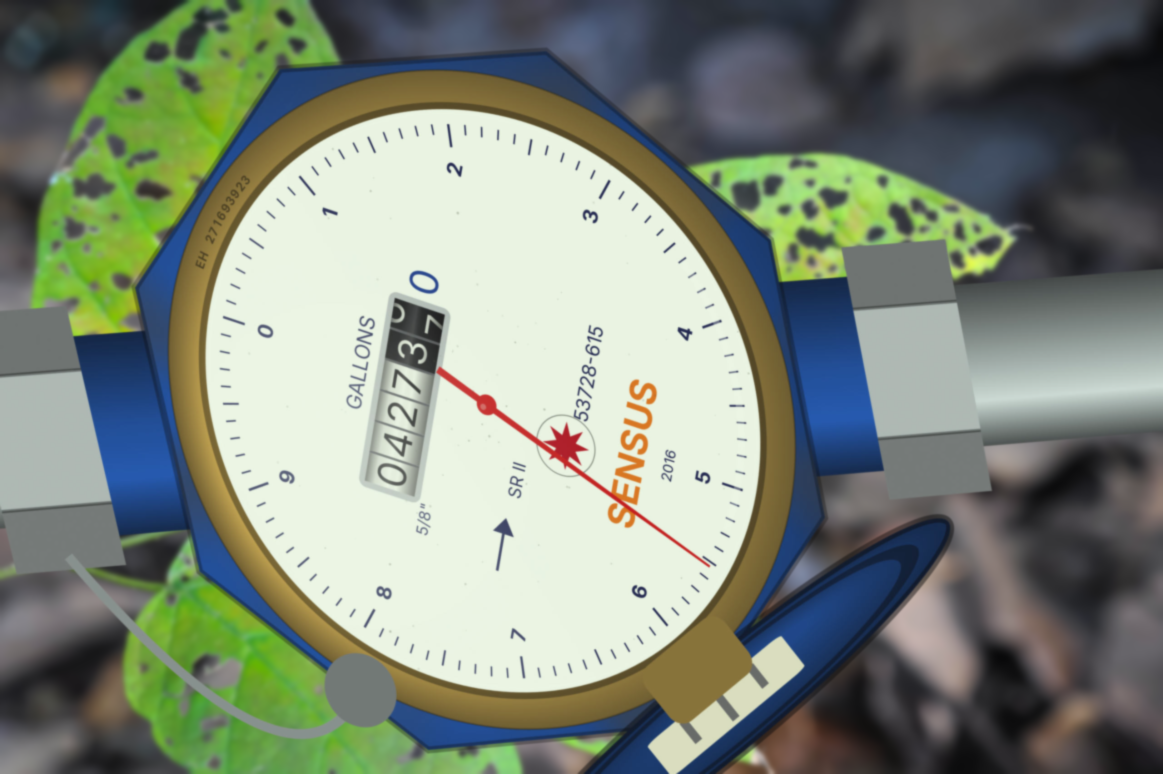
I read 427365.5 gal
